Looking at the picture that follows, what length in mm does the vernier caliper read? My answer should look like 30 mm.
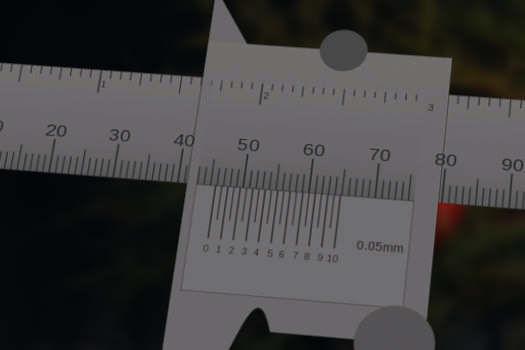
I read 45.8 mm
